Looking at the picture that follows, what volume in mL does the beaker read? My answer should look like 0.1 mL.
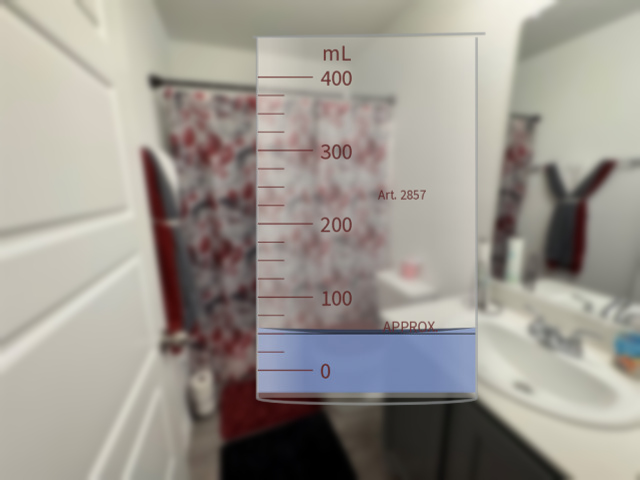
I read 50 mL
